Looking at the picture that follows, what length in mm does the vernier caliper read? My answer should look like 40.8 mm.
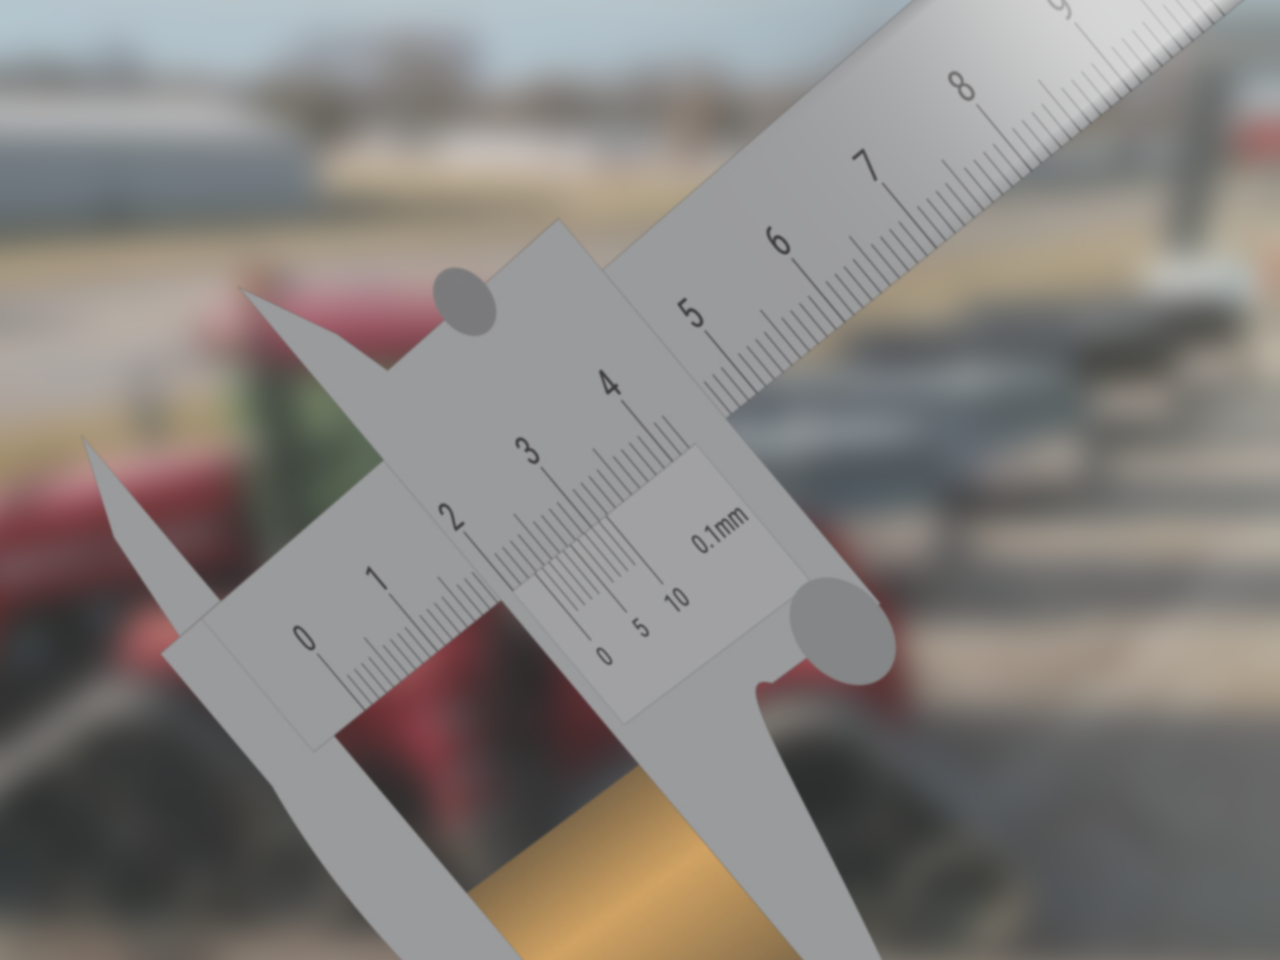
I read 22.8 mm
